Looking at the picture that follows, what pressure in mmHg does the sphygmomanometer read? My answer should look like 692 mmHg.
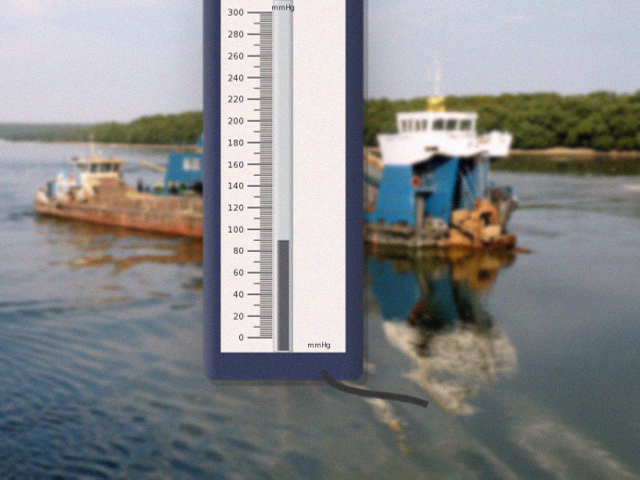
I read 90 mmHg
